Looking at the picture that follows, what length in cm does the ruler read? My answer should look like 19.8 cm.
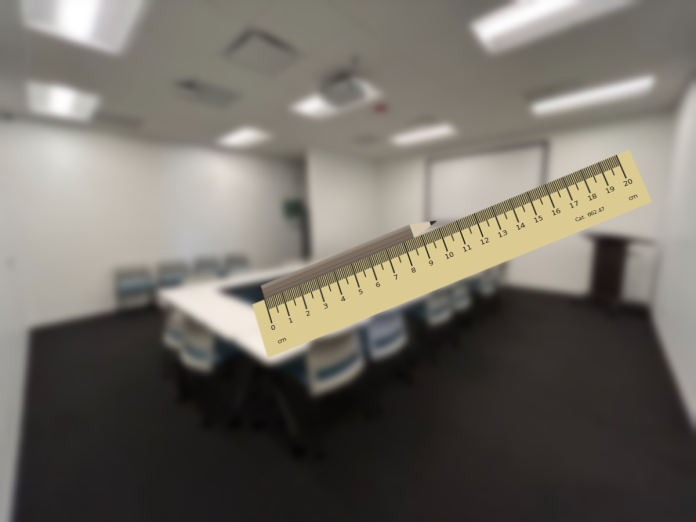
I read 10 cm
